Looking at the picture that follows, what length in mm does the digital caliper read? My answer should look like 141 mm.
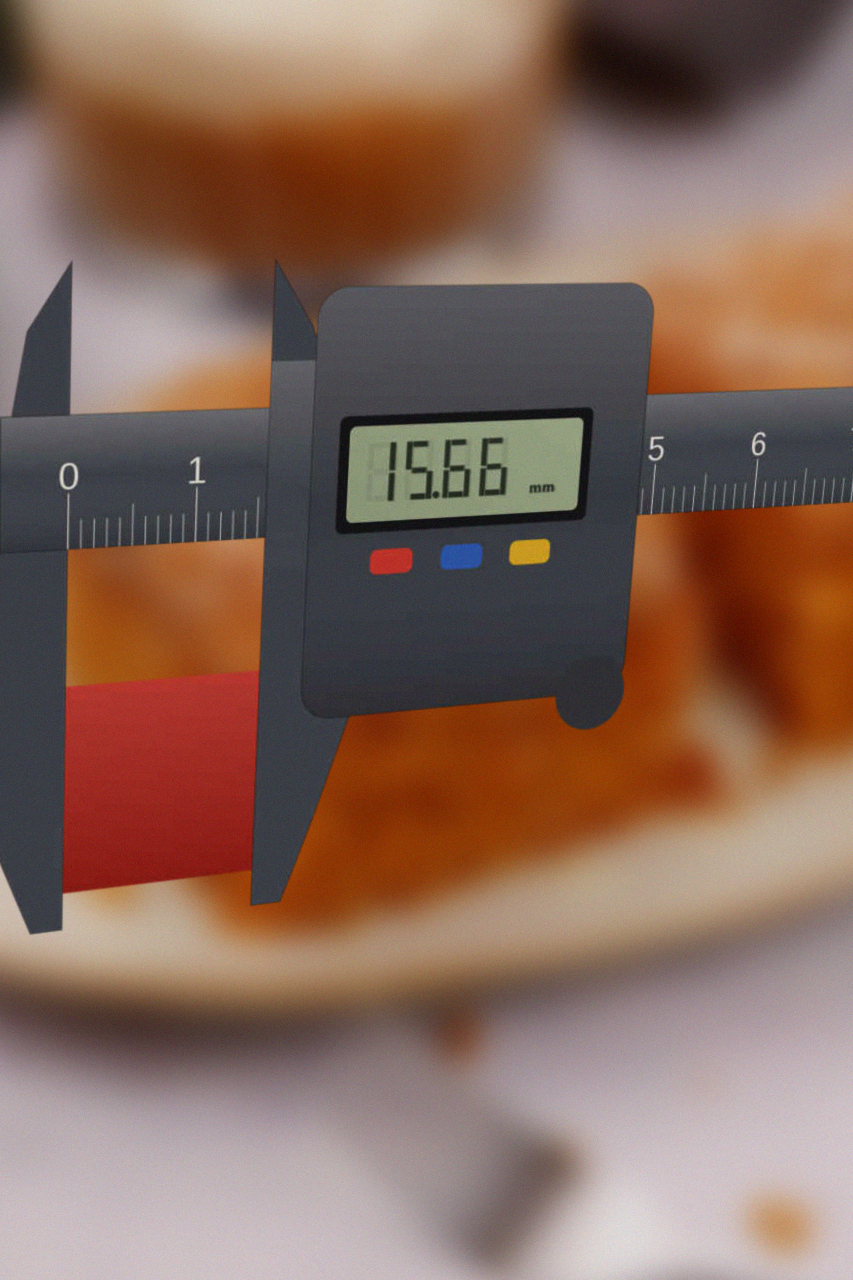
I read 15.66 mm
